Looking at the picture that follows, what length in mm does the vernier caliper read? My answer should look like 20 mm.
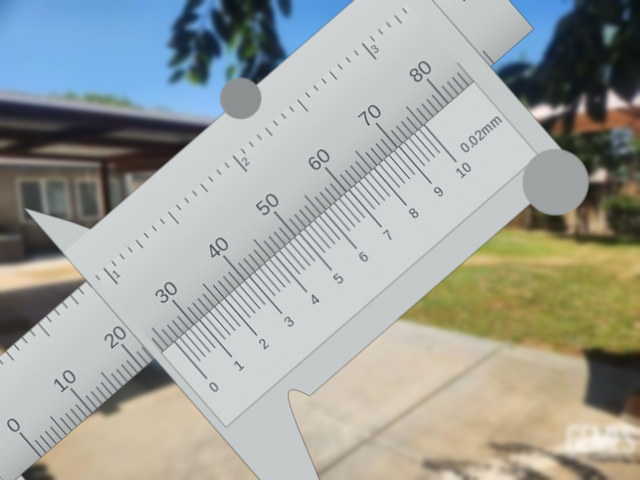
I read 26.2 mm
